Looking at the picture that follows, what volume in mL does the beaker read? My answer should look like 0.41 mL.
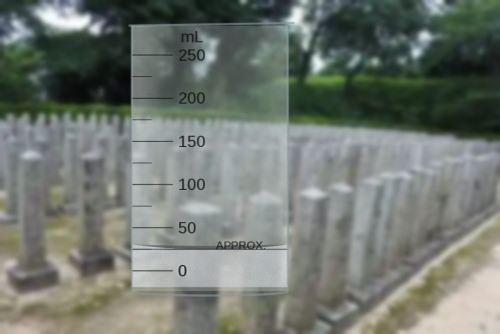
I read 25 mL
